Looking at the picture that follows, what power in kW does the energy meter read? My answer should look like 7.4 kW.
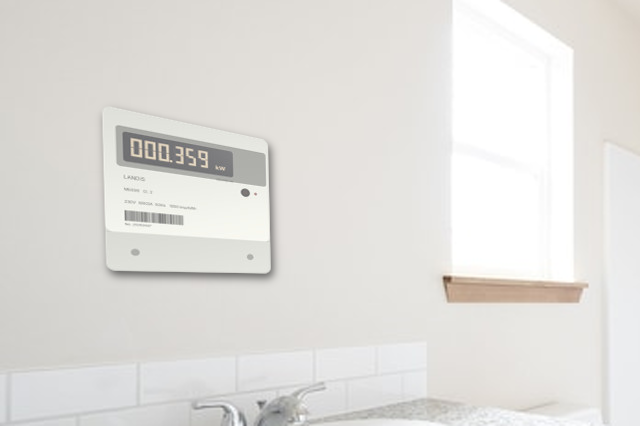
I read 0.359 kW
